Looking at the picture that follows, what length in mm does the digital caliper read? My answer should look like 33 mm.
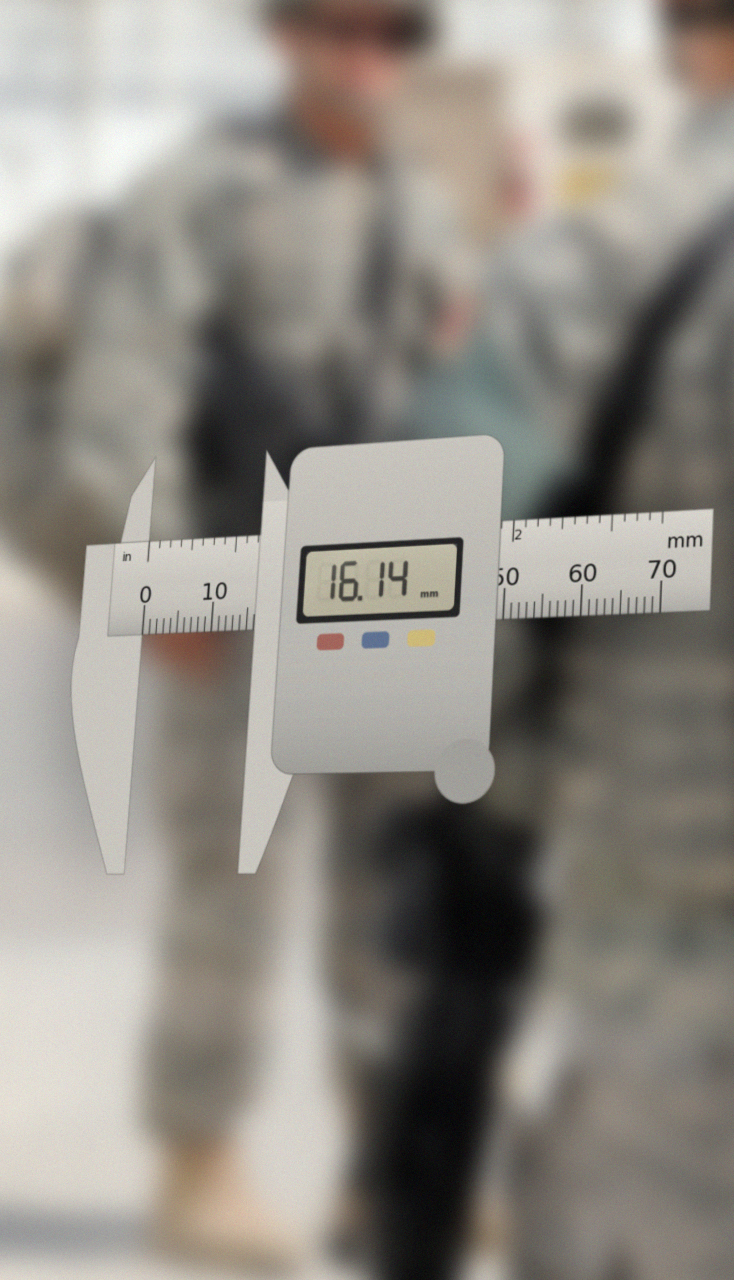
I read 16.14 mm
